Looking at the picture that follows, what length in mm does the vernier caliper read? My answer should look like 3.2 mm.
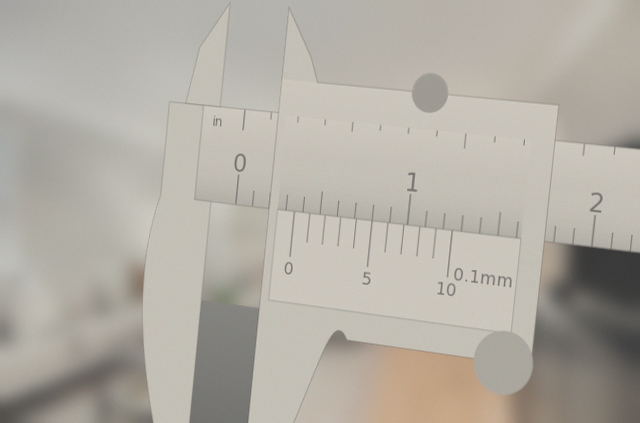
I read 3.5 mm
